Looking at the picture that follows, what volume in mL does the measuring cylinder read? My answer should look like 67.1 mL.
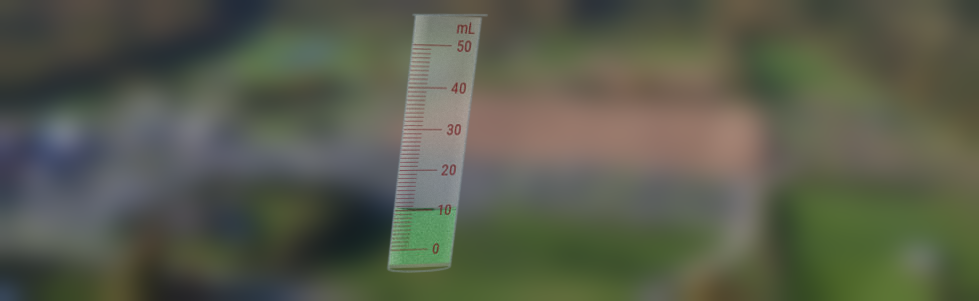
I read 10 mL
